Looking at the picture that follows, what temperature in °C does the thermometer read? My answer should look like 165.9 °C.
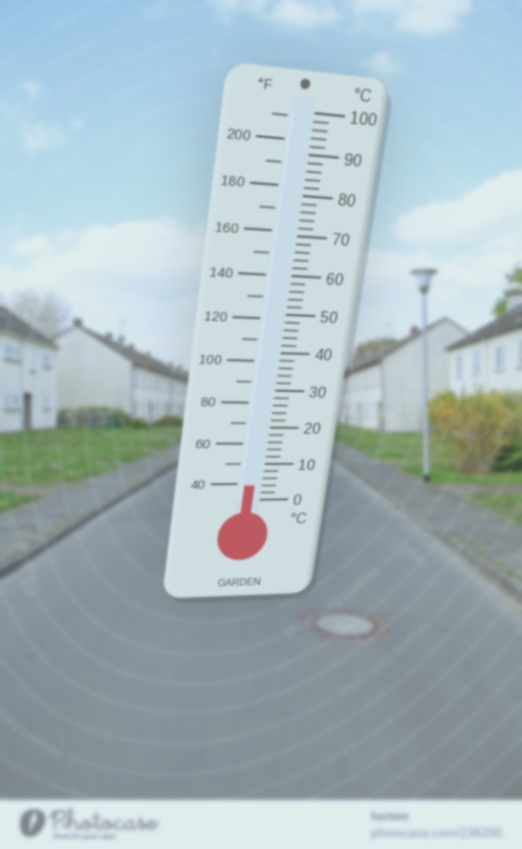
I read 4 °C
